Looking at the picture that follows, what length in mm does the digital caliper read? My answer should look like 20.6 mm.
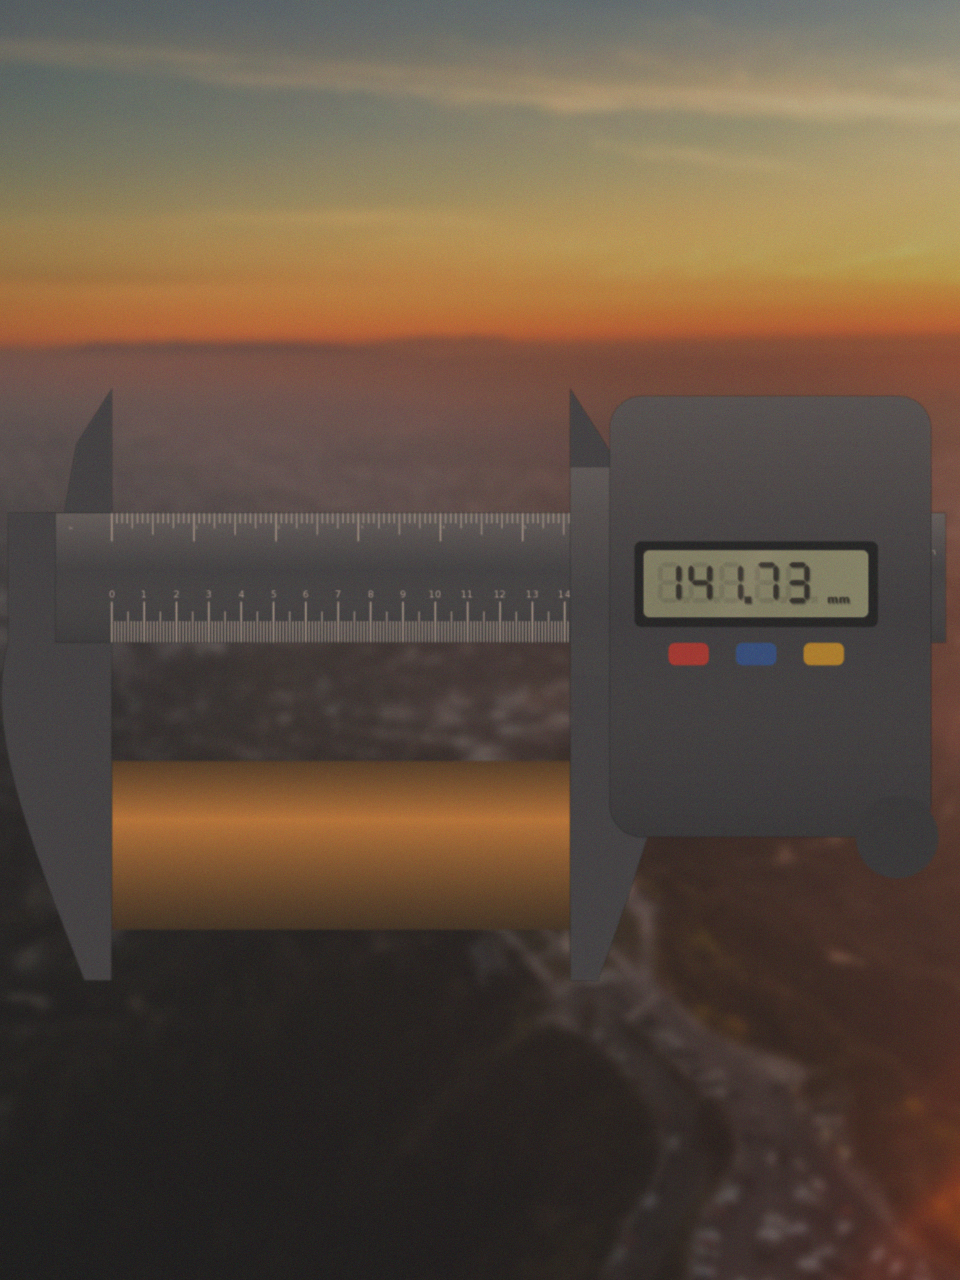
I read 141.73 mm
